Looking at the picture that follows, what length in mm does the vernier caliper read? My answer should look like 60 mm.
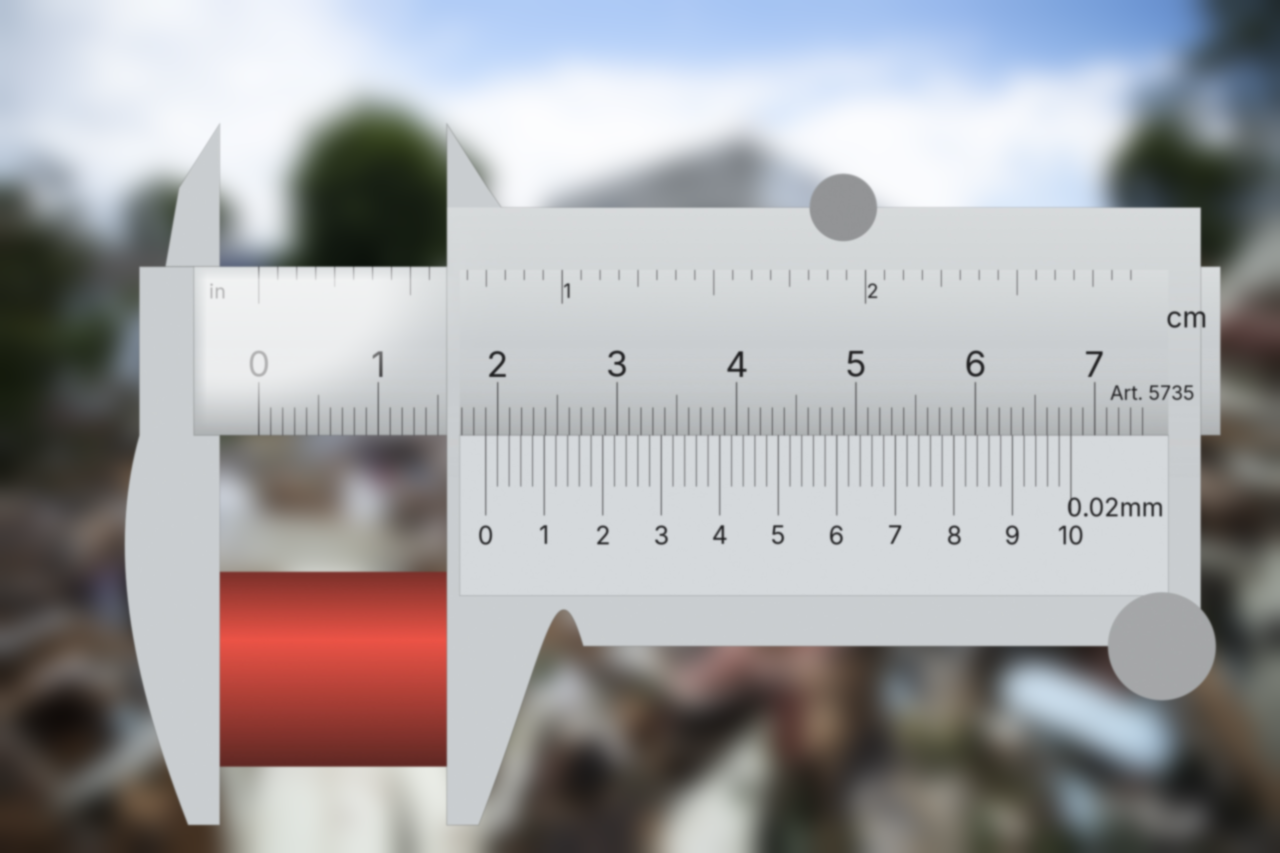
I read 19.0 mm
